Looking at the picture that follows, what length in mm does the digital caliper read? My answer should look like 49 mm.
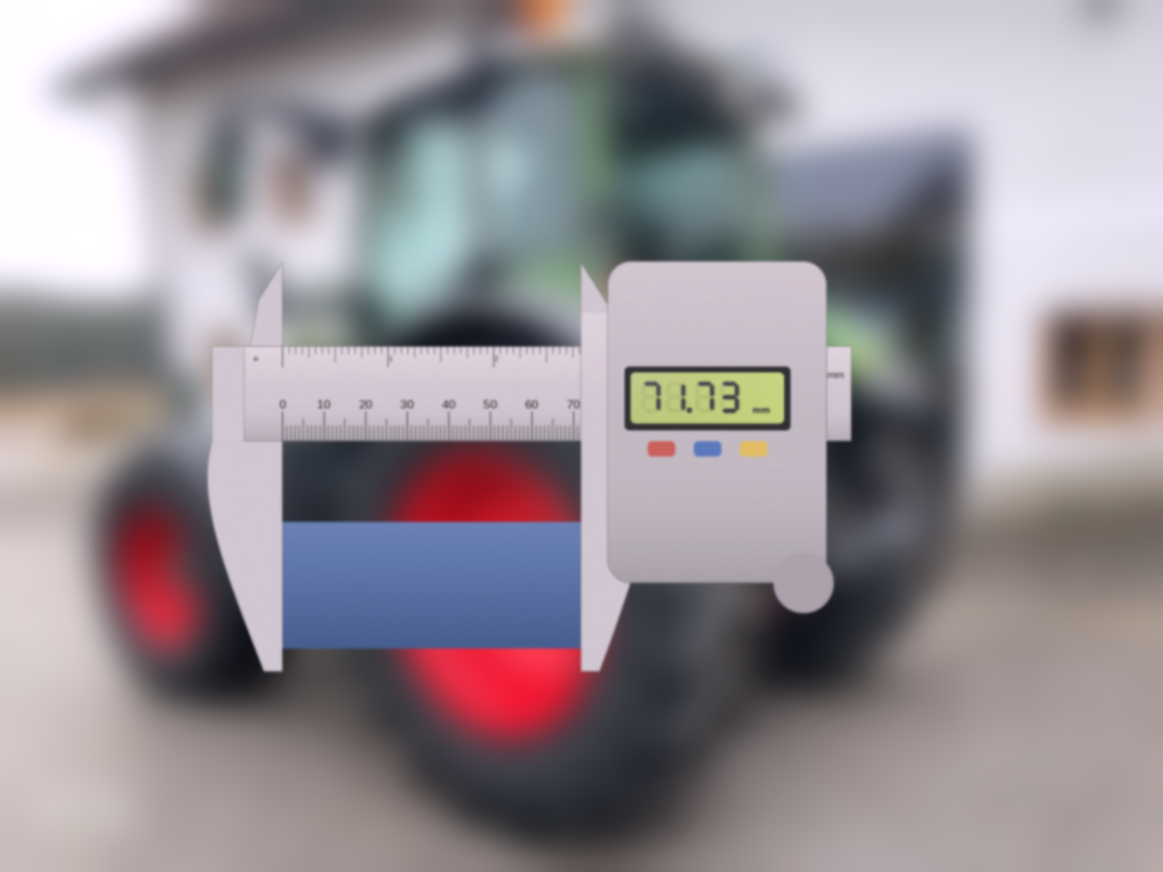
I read 71.73 mm
